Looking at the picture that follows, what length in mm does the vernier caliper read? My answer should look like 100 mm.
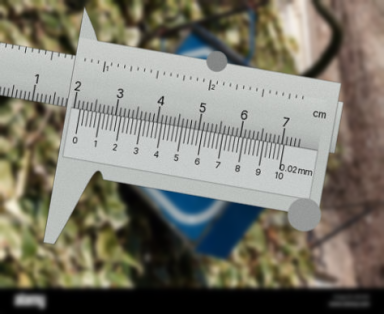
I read 21.5 mm
